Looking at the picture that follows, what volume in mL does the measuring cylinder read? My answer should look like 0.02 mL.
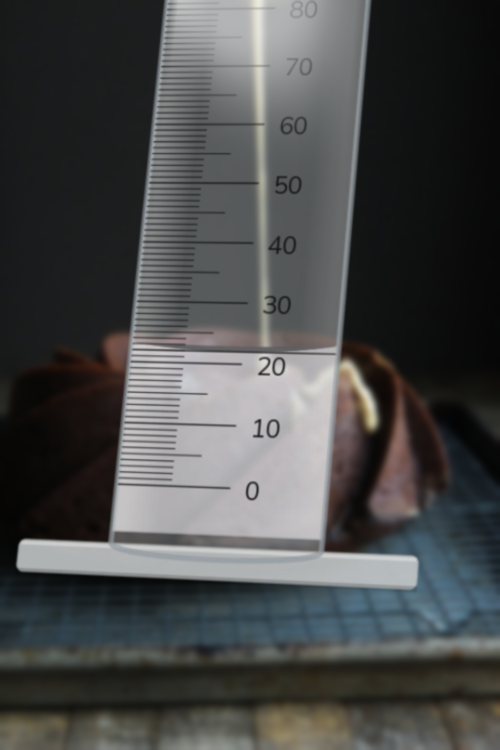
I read 22 mL
